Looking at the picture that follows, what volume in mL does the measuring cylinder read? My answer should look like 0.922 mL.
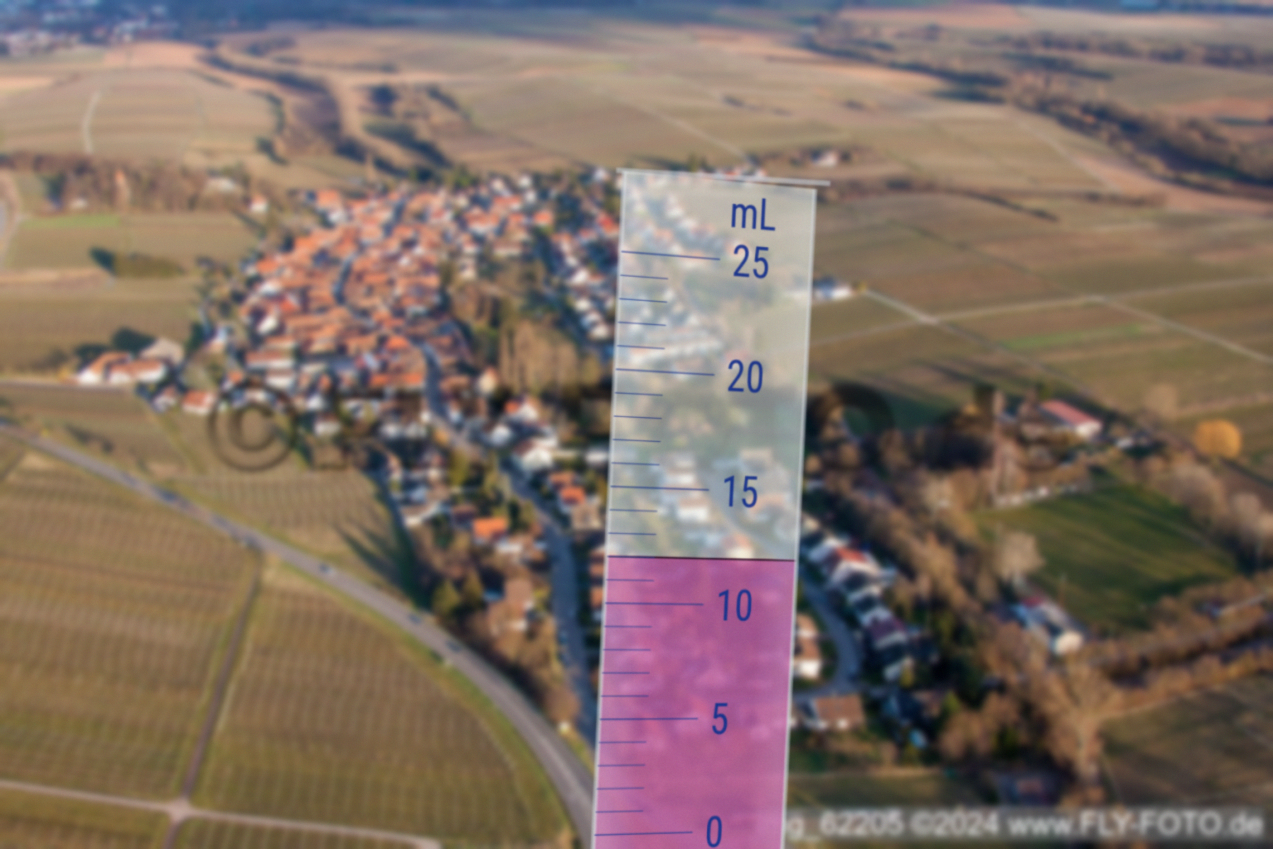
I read 12 mL
